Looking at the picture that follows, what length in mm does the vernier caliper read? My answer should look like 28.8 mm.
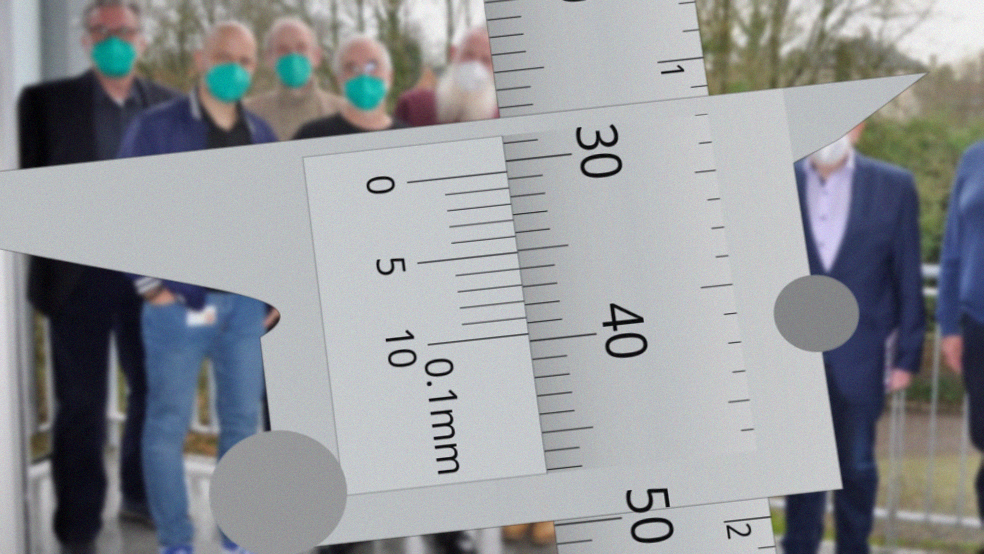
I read 30.6 mm
